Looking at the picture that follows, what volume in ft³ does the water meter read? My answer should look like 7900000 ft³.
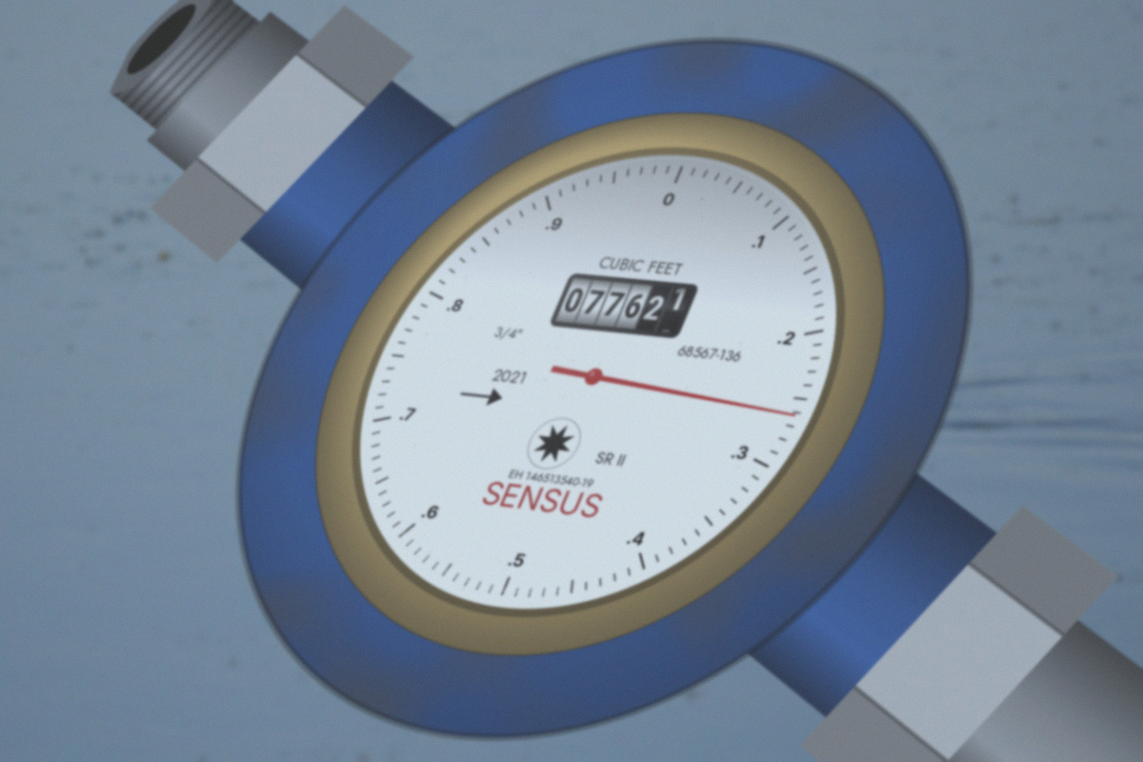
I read 77621.26 ft³
